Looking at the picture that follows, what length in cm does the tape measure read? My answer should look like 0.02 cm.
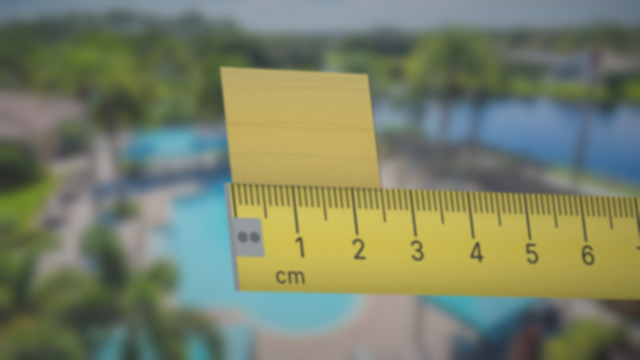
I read 2.5 cm
